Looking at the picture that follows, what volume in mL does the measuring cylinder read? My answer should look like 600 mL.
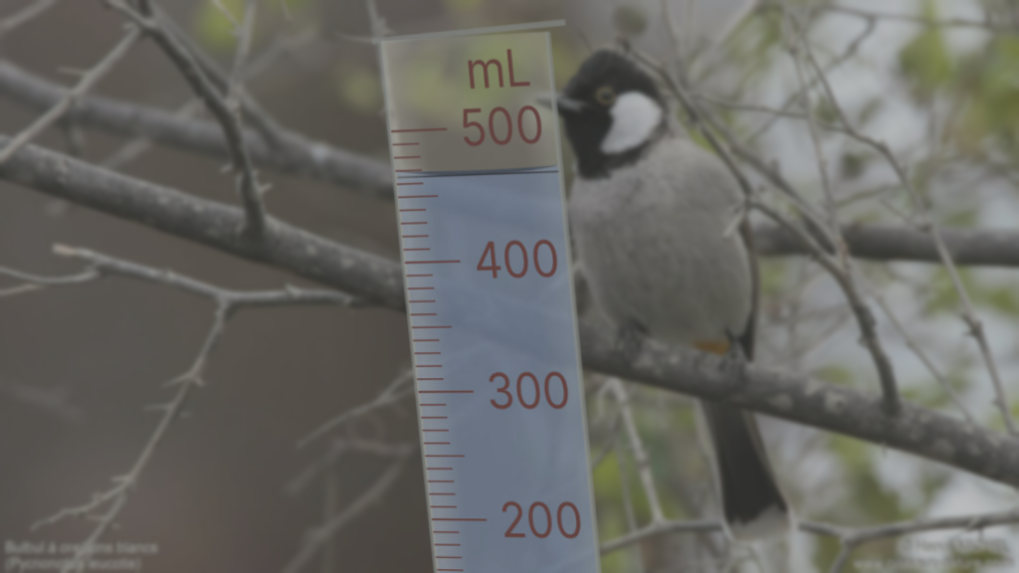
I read 465 mL
